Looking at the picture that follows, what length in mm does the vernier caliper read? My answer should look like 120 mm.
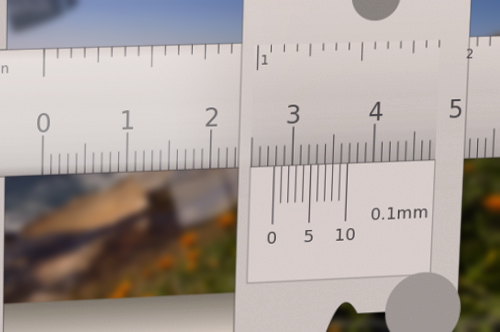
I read 27.8 mm
